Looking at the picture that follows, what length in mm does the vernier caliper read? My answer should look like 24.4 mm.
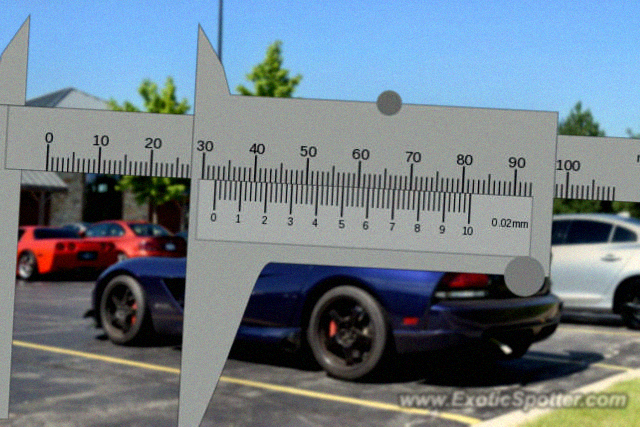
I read 32.5 mm
